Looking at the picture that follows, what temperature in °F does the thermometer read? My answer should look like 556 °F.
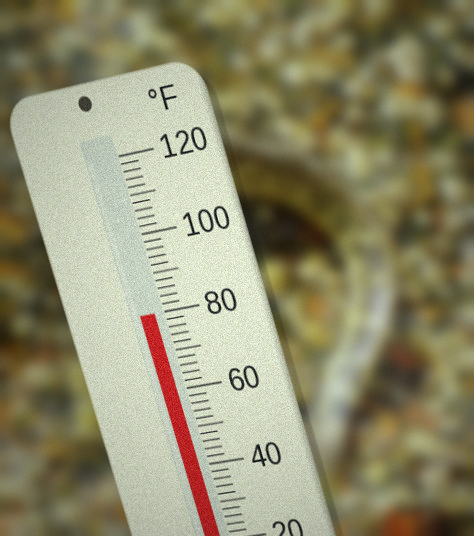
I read 80 °F
